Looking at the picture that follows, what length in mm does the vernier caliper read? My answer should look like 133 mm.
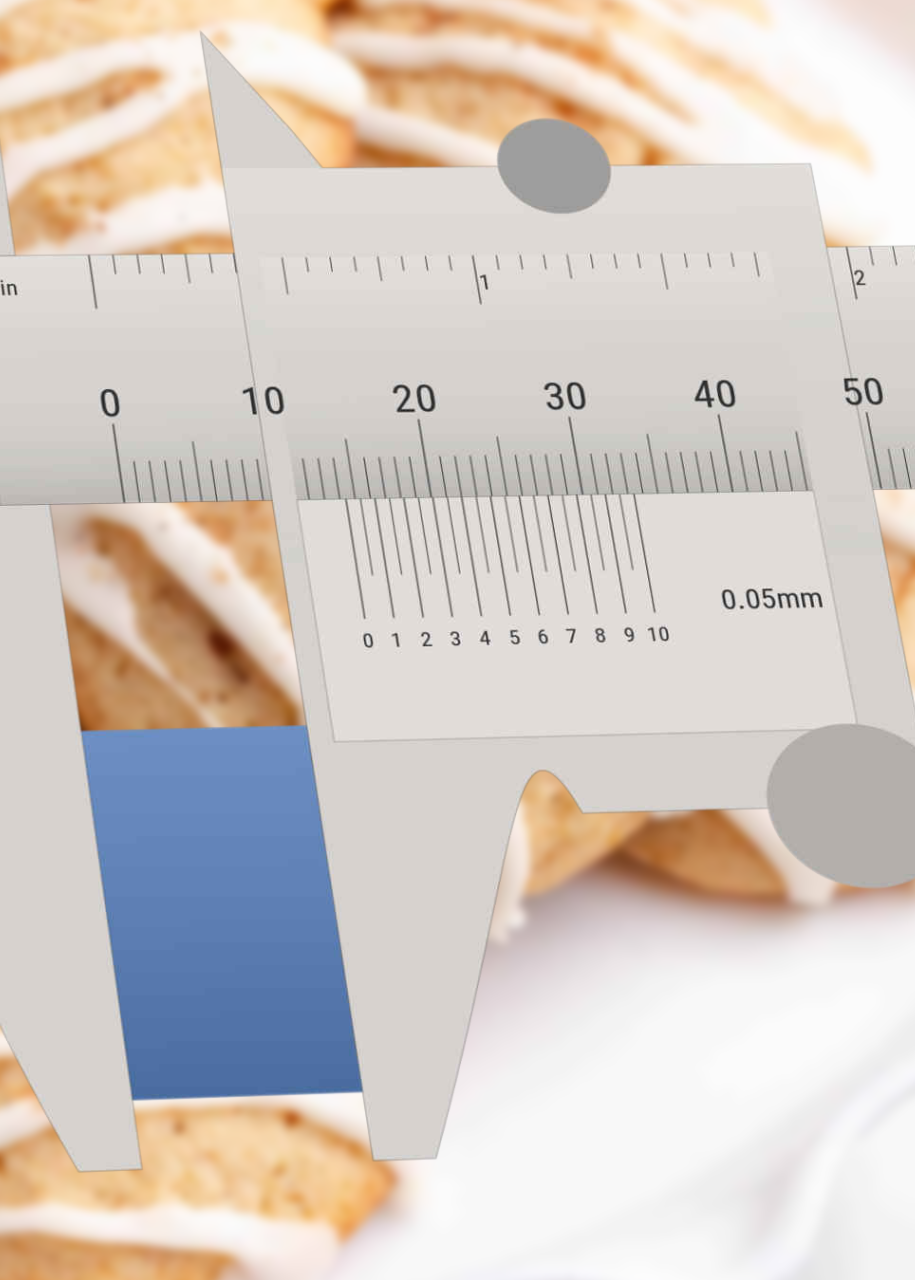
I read 14.4 mm
